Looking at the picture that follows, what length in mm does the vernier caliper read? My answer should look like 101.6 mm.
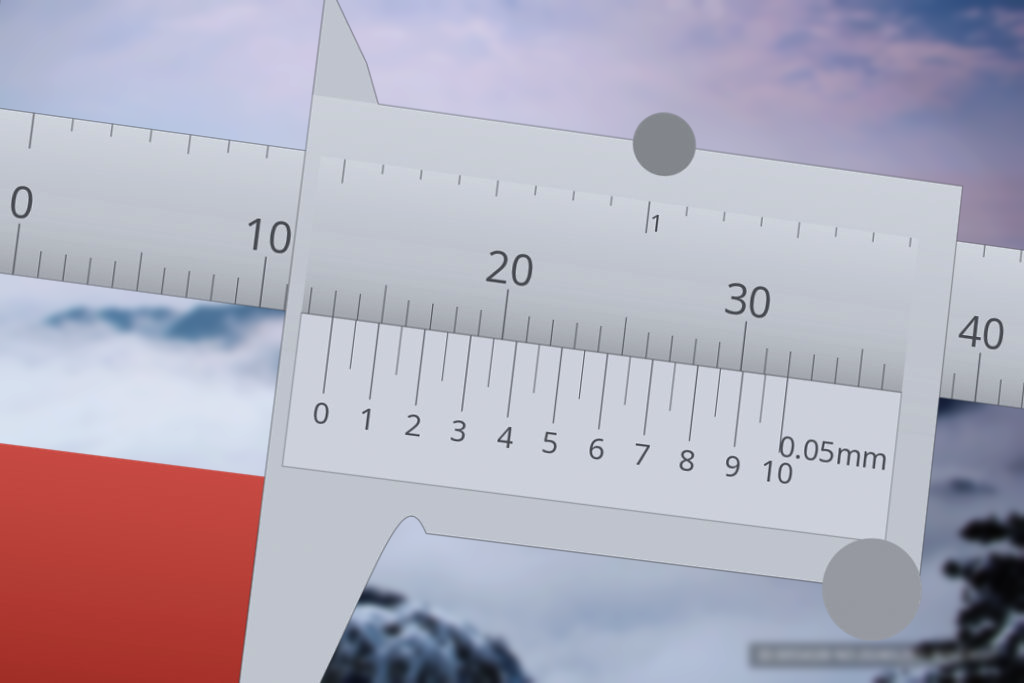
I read 13.00 mm
